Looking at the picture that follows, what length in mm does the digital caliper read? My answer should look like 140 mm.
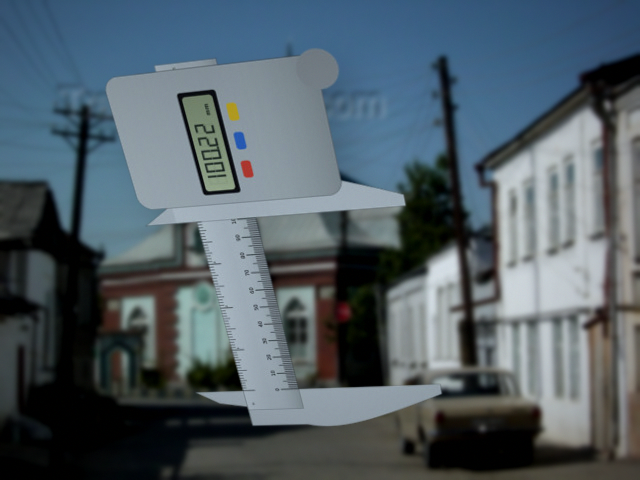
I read 100.22 mm
